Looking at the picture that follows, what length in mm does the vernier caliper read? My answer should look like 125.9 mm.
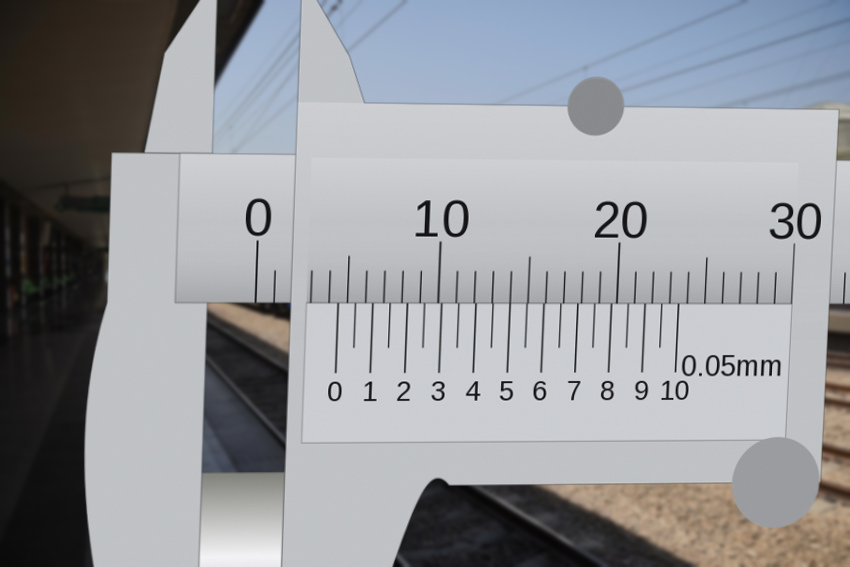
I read 4.5 mm
